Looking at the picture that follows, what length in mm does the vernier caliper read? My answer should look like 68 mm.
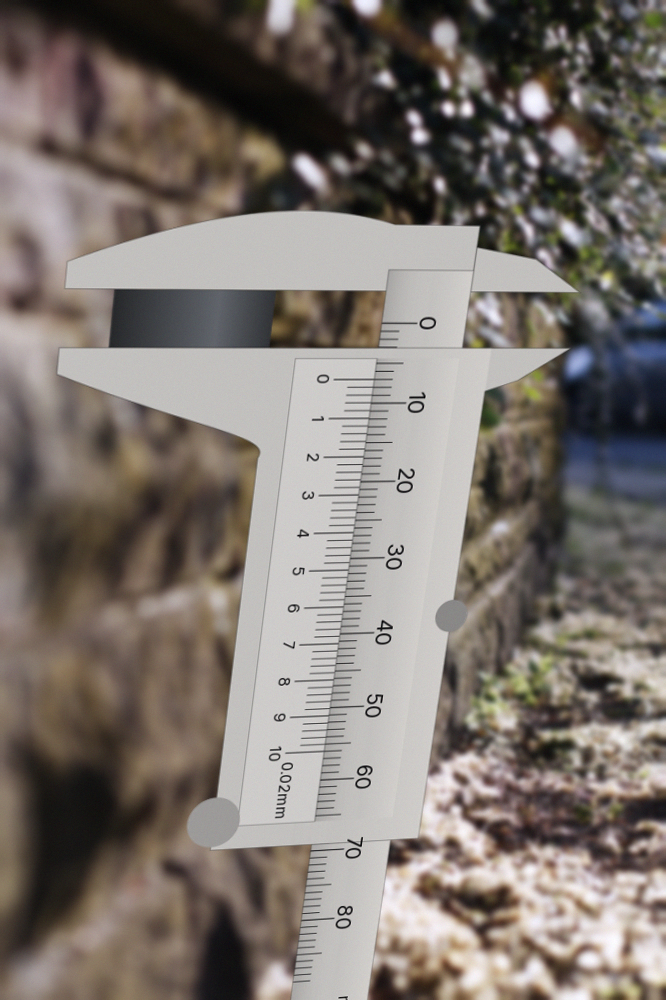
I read 7.0 mm
